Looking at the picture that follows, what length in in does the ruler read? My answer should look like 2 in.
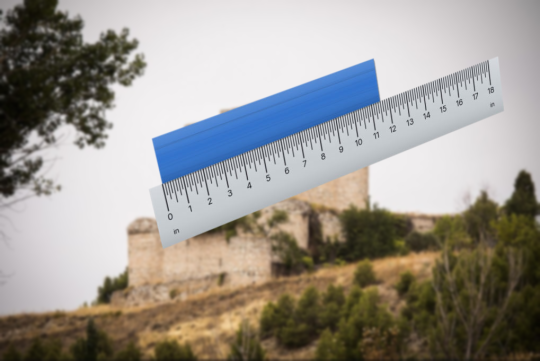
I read 11.5 in
